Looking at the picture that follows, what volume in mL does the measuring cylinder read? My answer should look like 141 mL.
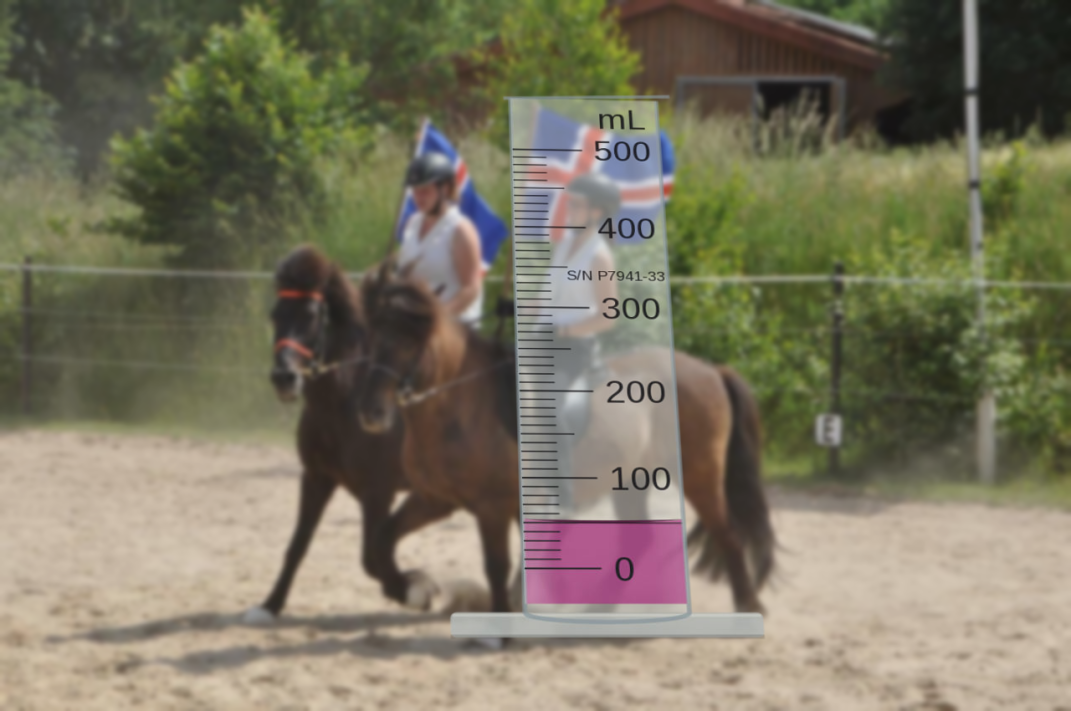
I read 50 mL
